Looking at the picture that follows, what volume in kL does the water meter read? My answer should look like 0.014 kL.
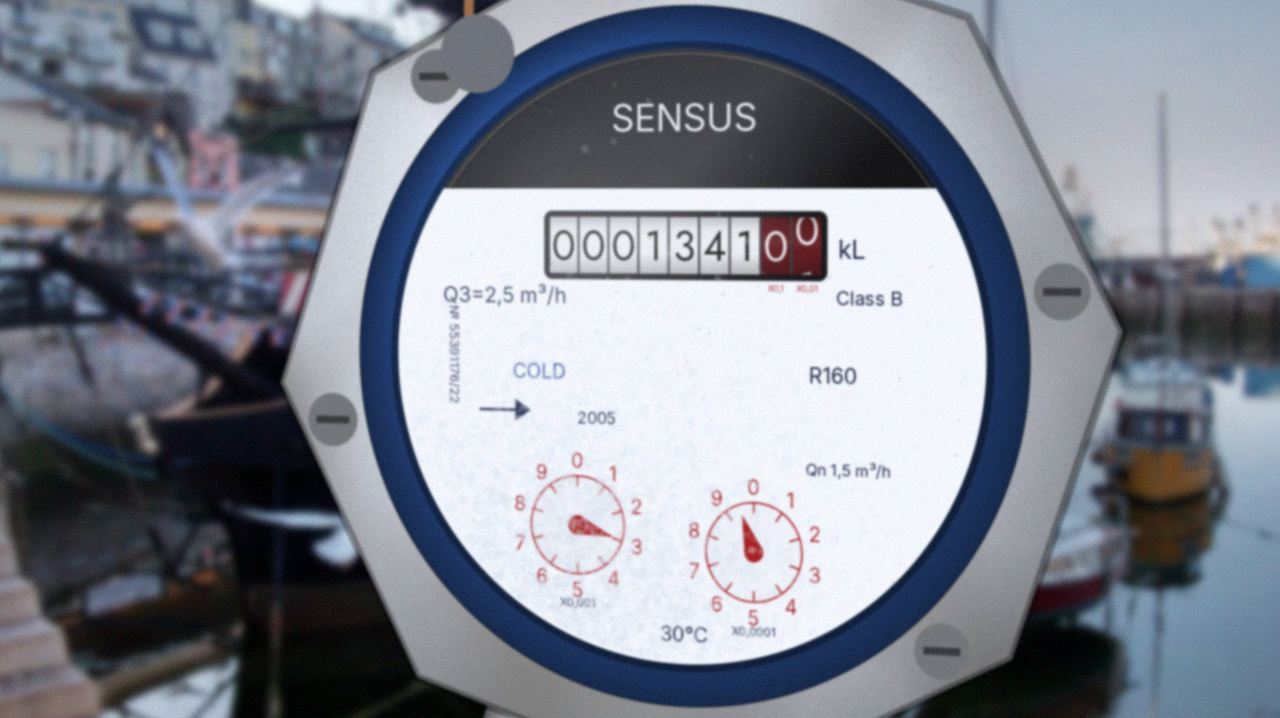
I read 1341.0029 kL
